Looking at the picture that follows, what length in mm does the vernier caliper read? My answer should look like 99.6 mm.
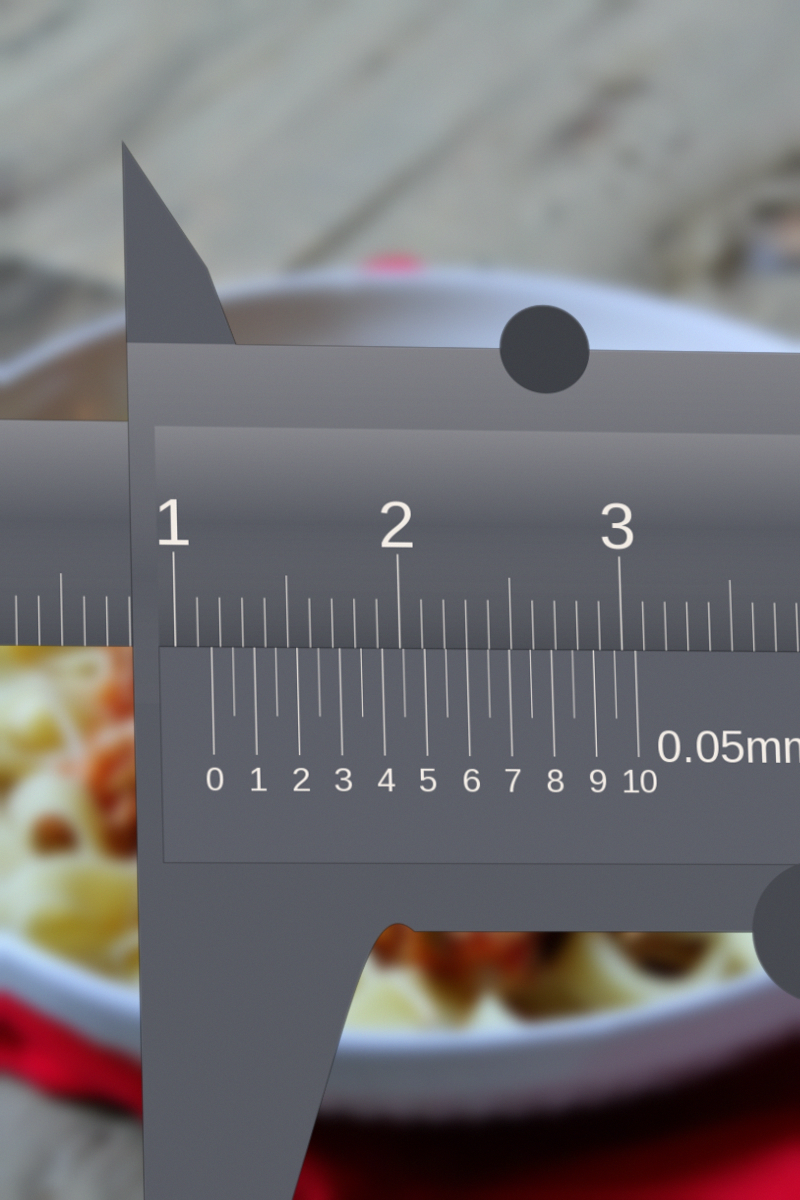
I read 11.6 mm
